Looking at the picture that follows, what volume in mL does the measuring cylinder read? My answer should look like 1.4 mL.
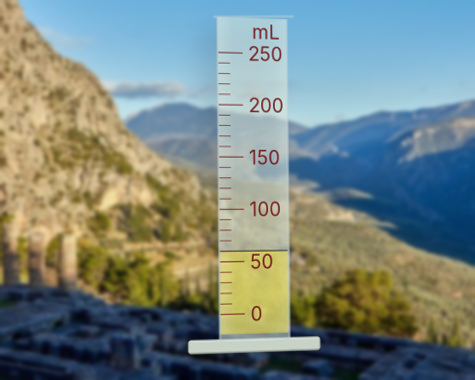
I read 60 mL
